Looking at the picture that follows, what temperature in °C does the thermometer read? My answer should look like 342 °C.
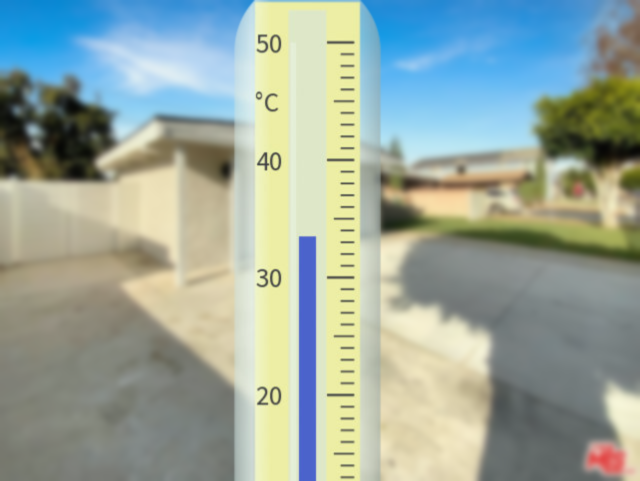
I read 33.5 °C
